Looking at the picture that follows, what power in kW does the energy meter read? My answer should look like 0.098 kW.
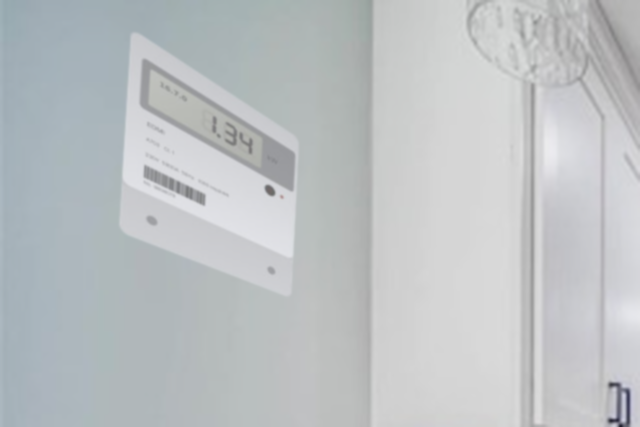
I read 1.34 kW
